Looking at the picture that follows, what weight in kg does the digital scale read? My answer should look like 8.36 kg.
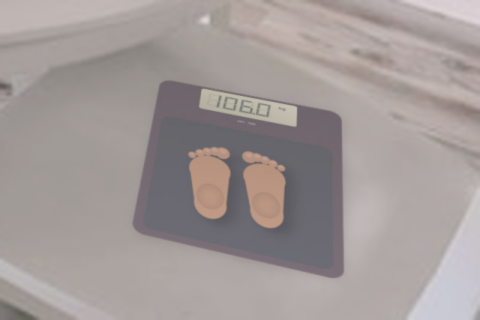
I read 106.0 kg
